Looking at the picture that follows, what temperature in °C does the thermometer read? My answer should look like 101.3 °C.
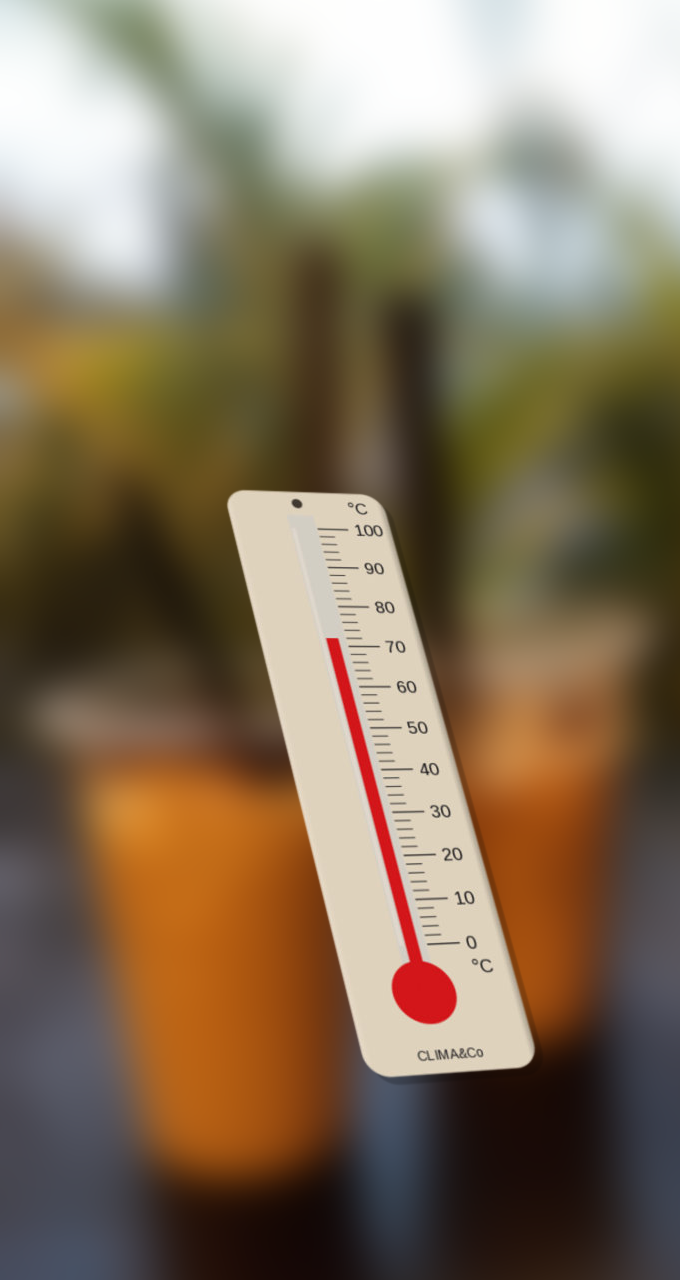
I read 72 °C
